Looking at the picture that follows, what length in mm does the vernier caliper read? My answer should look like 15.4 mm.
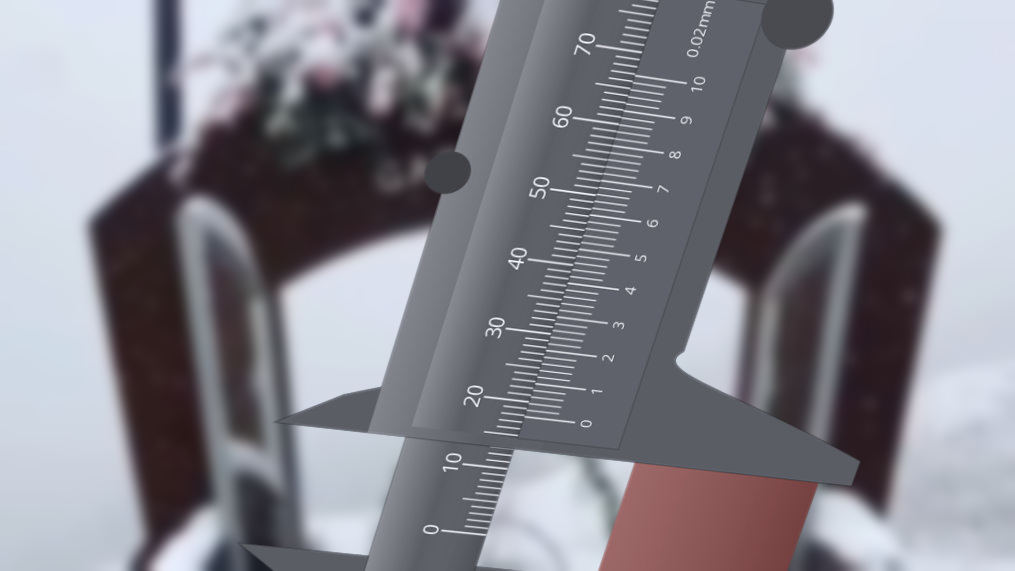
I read 17.8 mm
